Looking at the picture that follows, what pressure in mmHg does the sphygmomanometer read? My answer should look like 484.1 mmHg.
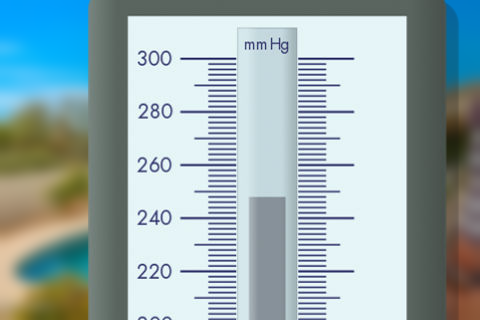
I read 248 mmHg
